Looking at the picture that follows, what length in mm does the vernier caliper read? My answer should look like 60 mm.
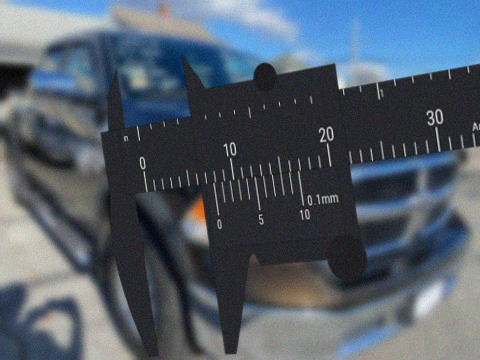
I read 7.8 mm
